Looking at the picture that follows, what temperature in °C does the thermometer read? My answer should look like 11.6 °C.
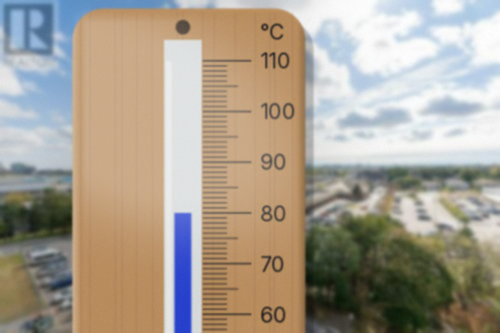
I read 80 °C
